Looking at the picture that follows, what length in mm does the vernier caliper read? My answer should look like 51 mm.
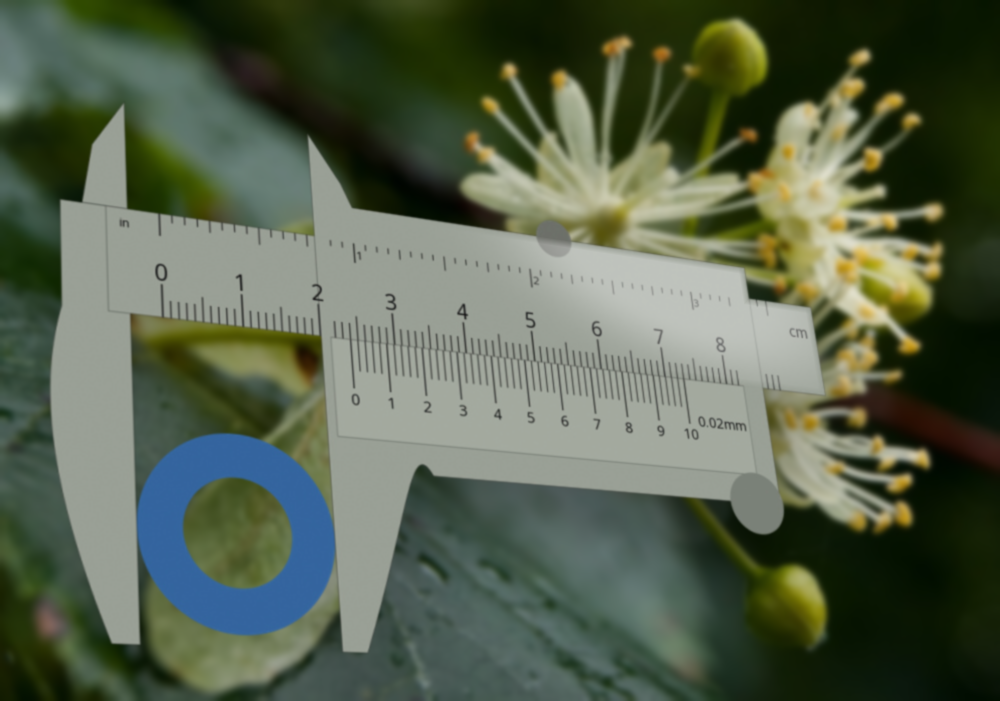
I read 24.0 mm
